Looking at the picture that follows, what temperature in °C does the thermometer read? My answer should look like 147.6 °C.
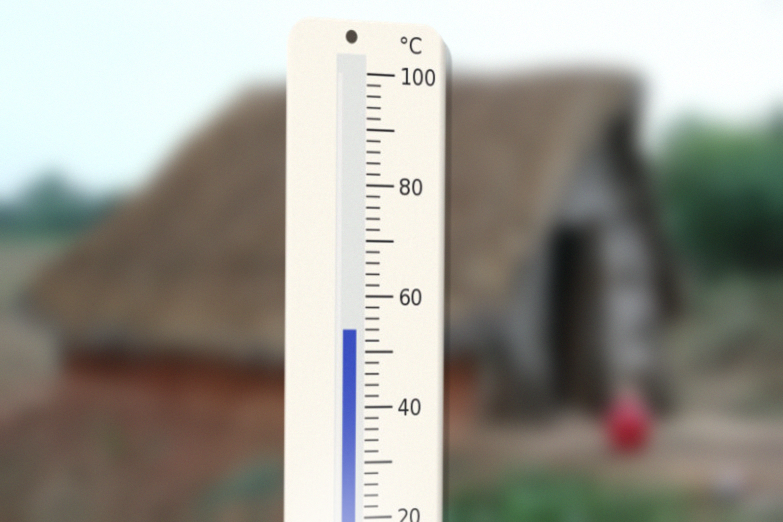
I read 54 °C
